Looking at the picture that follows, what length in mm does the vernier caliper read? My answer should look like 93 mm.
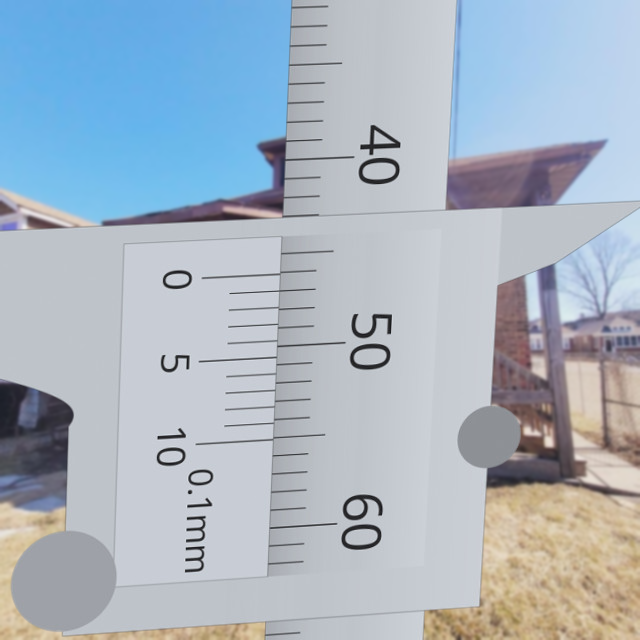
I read 46.1 mm
